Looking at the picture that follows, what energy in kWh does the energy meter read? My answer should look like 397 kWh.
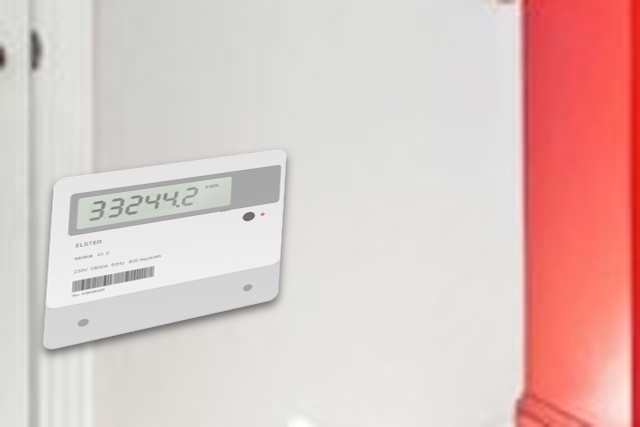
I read 33244.2 kWh
